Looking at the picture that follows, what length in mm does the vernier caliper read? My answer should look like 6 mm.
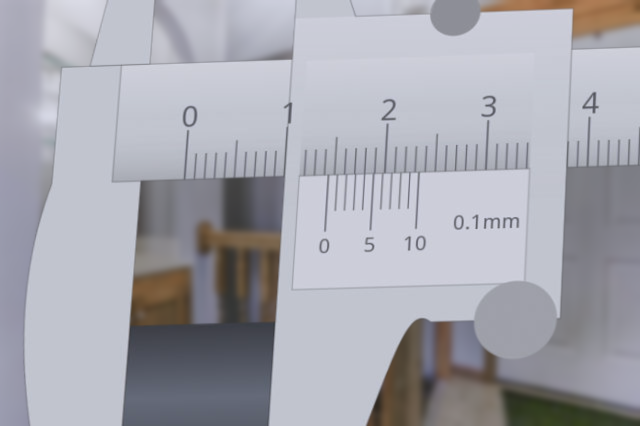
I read 14.4 mm
